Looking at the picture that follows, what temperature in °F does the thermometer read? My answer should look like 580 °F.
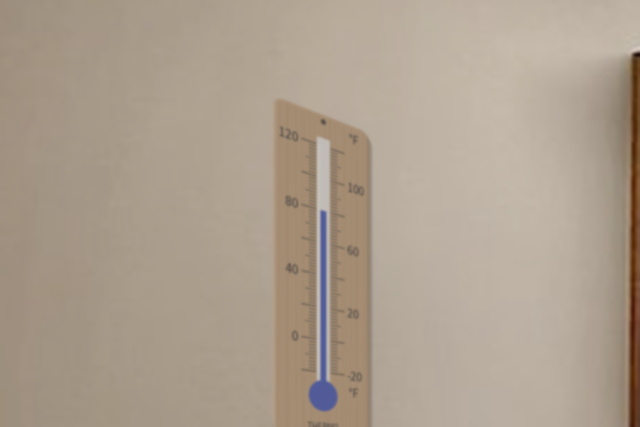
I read 80 °F
